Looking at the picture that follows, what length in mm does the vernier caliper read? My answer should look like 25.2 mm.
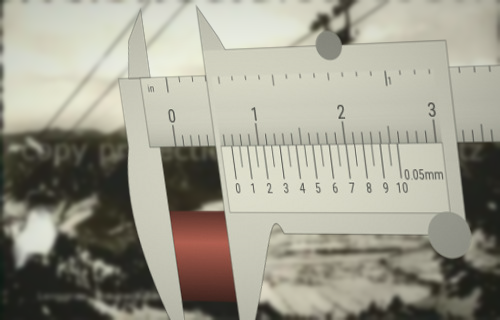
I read 6.8 mm
